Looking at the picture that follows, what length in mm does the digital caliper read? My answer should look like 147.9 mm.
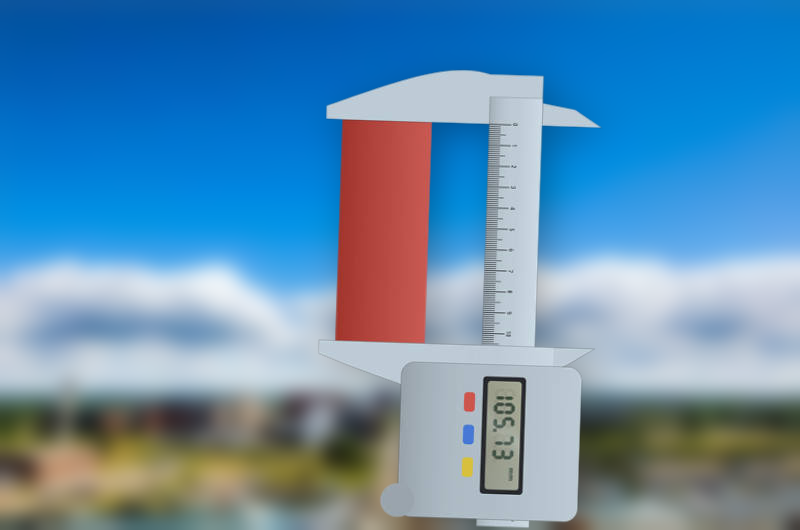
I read 105.73 mm
